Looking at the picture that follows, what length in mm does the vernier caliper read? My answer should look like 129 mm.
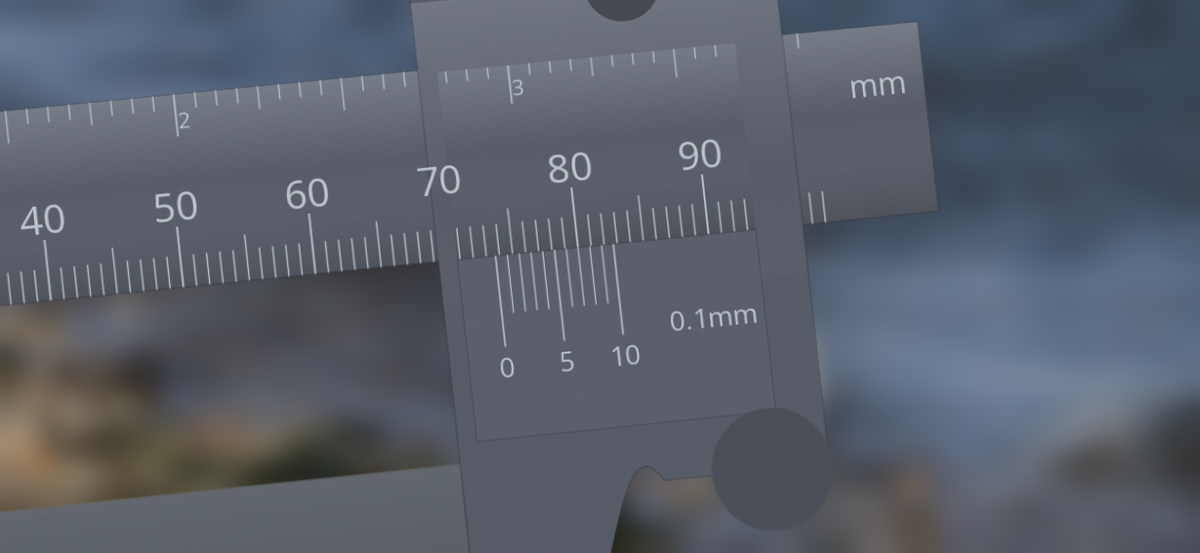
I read 73.7 mm
